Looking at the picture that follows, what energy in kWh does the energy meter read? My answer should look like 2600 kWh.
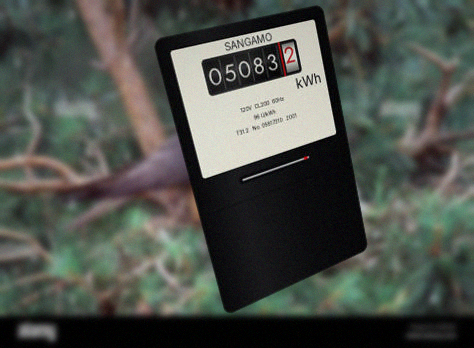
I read 5083.2 kWh
